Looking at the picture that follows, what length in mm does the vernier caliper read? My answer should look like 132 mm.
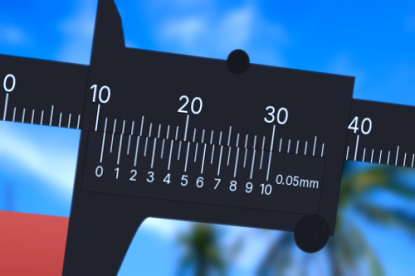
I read 11.0 mm
